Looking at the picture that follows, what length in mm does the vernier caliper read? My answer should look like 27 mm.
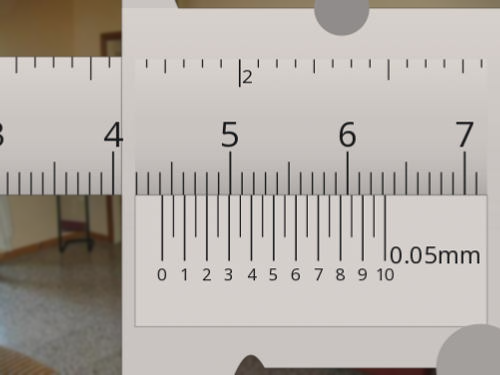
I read 44.2 mm
